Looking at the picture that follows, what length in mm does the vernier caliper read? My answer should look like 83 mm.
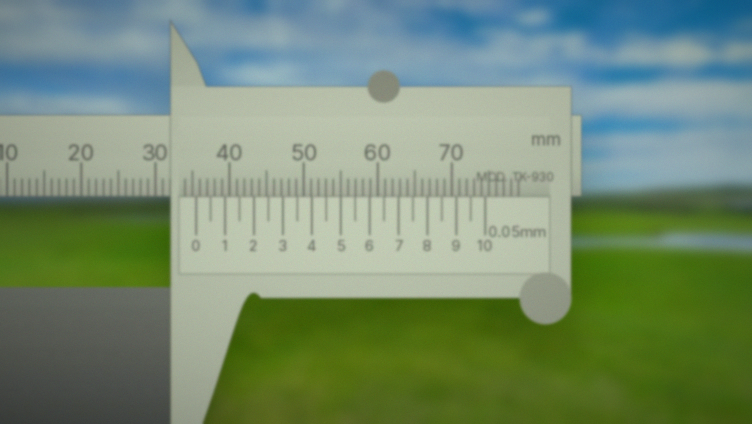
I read 35.5 mm
